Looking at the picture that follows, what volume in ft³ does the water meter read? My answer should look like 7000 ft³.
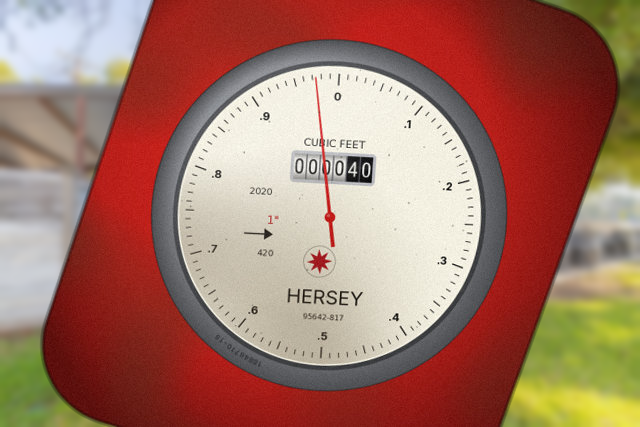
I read 39.97 ft³
